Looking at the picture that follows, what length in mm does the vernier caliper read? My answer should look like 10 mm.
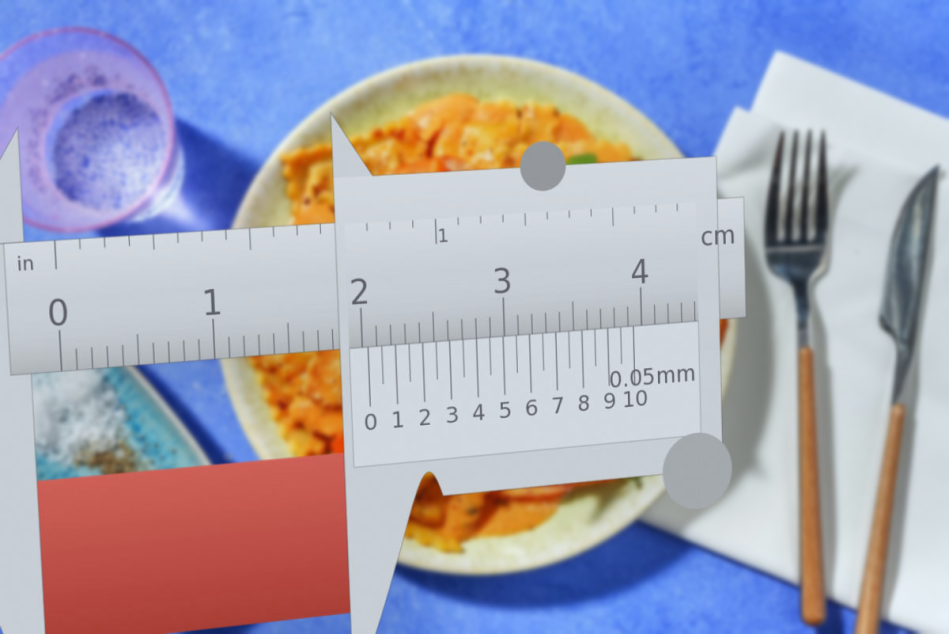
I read 20.4 mm
